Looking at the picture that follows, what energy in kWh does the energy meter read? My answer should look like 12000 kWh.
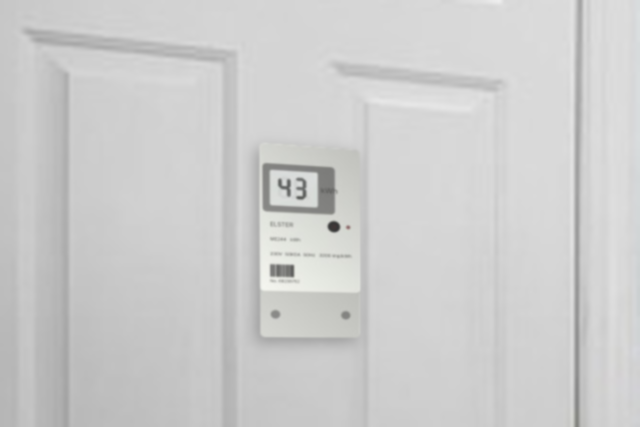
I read 43 kWh
